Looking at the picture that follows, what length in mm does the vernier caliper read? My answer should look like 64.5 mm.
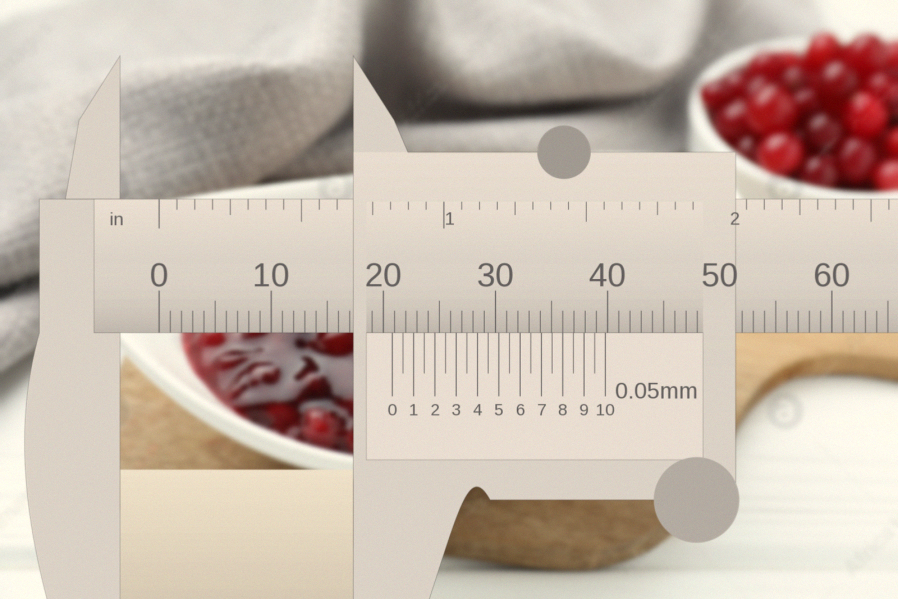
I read 20.8 mm
